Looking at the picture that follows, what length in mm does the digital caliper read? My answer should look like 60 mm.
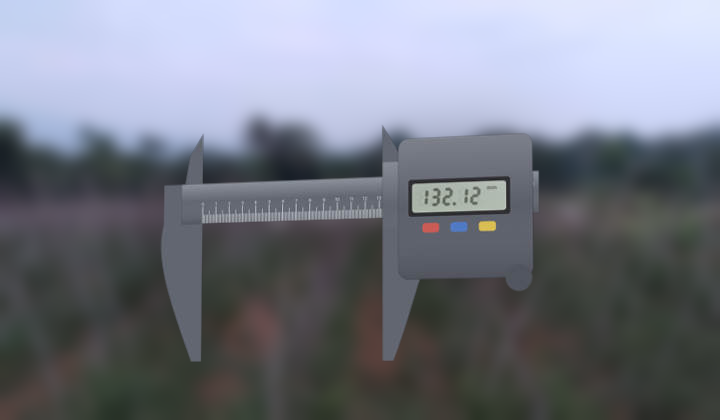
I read 132.12 mm
